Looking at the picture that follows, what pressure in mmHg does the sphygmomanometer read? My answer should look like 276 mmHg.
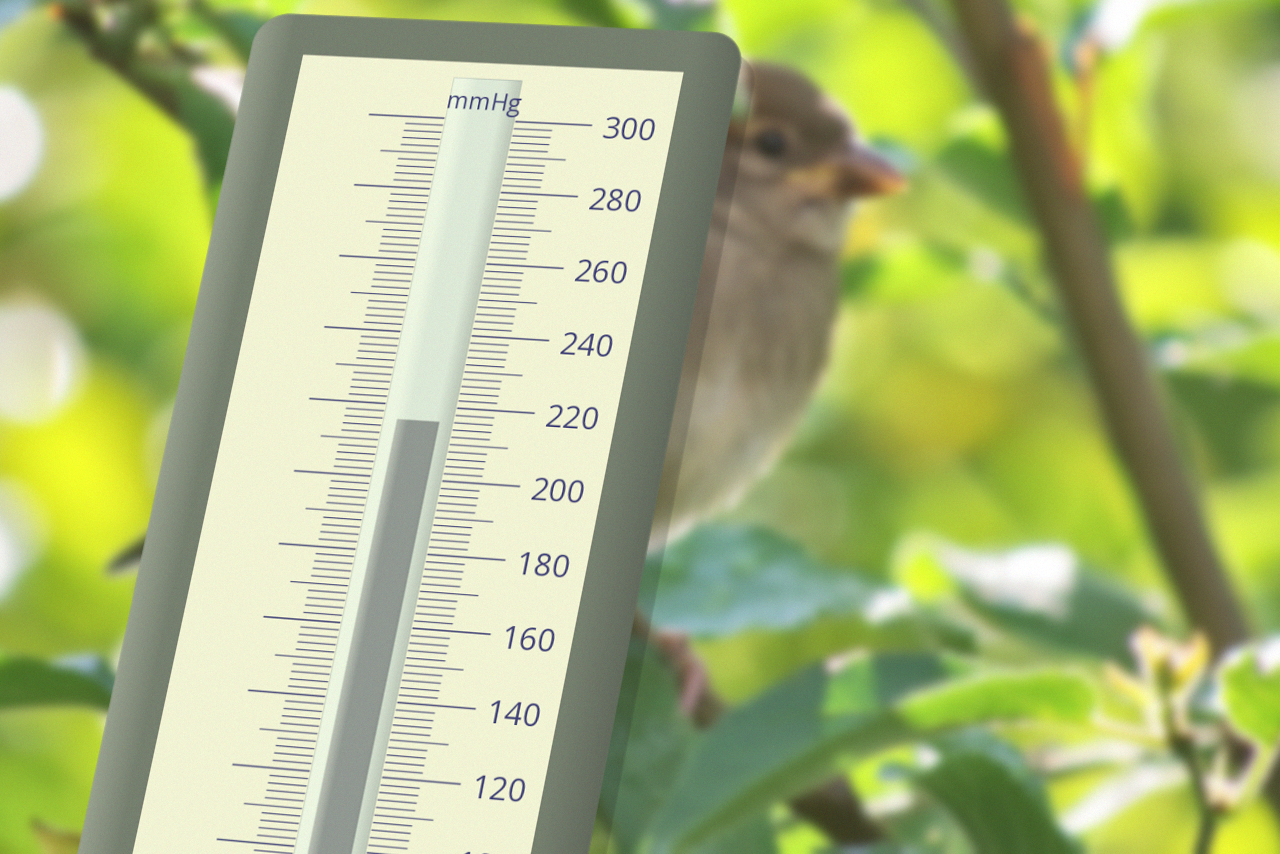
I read 216 mmHg
